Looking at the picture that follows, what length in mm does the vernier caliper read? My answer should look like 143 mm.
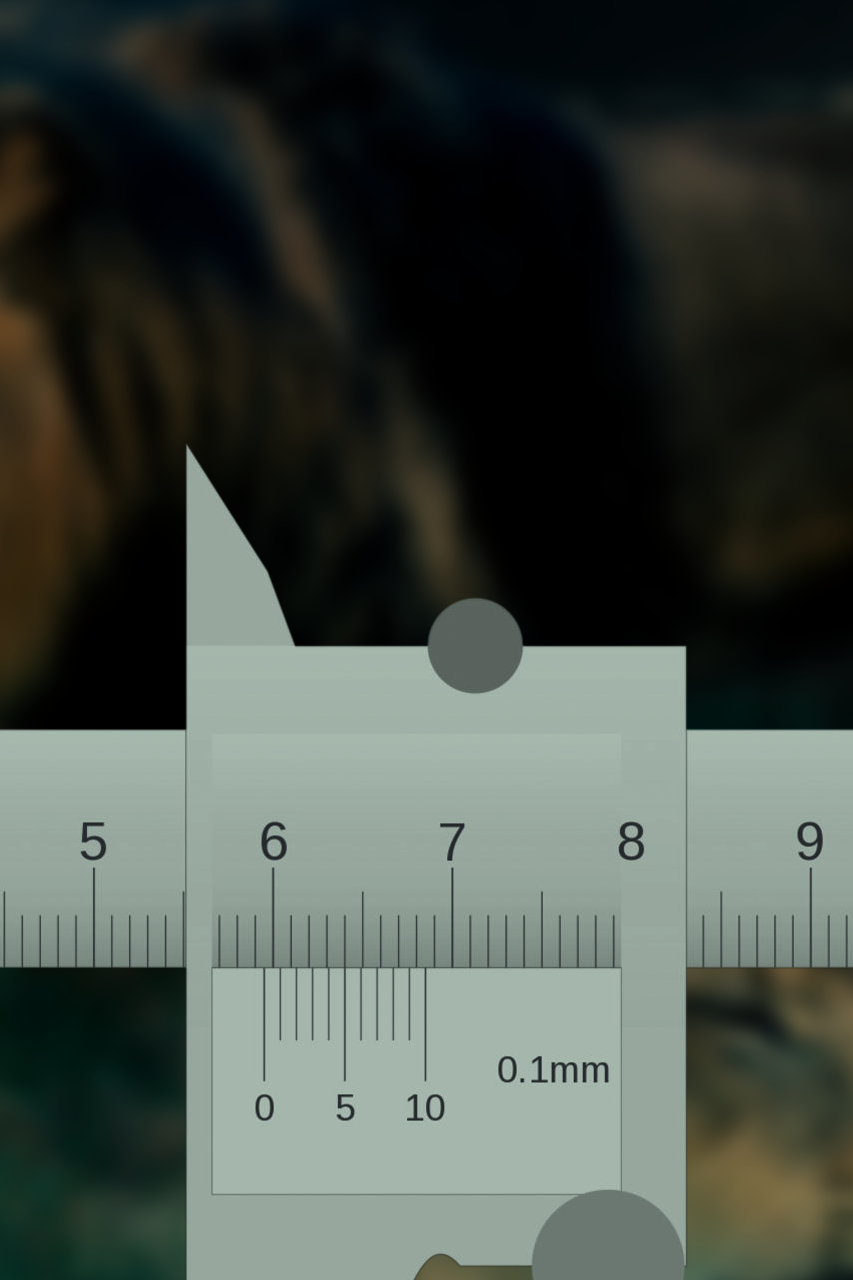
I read 59.5 mm
